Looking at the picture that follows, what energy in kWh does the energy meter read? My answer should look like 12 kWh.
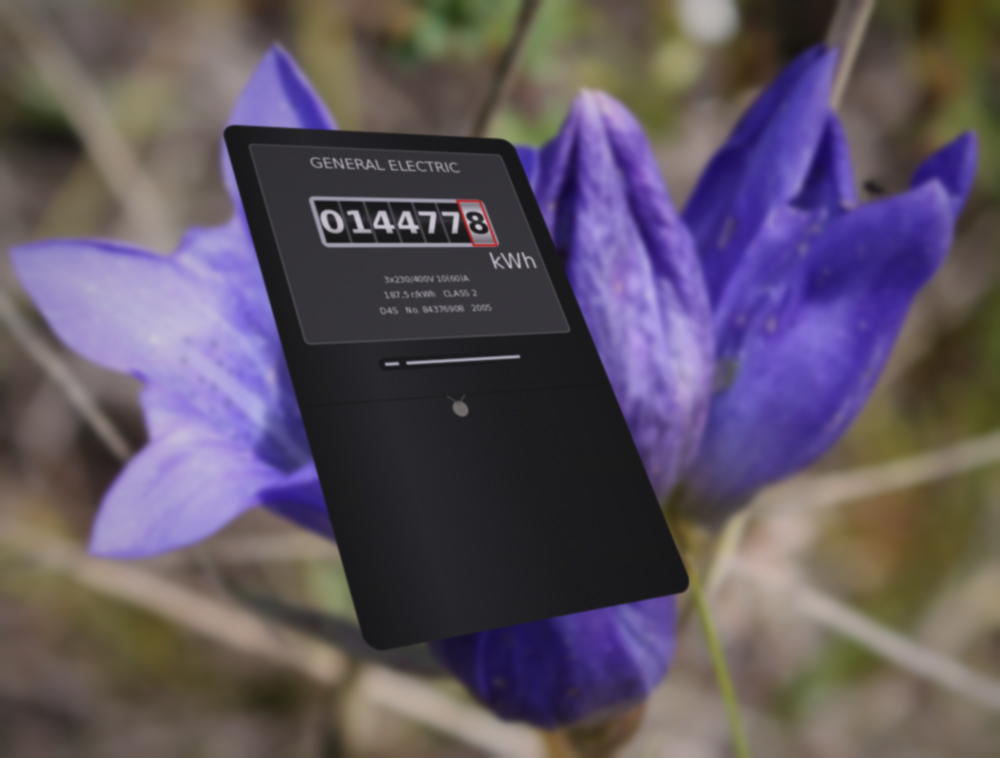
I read 14477.8 kWh
